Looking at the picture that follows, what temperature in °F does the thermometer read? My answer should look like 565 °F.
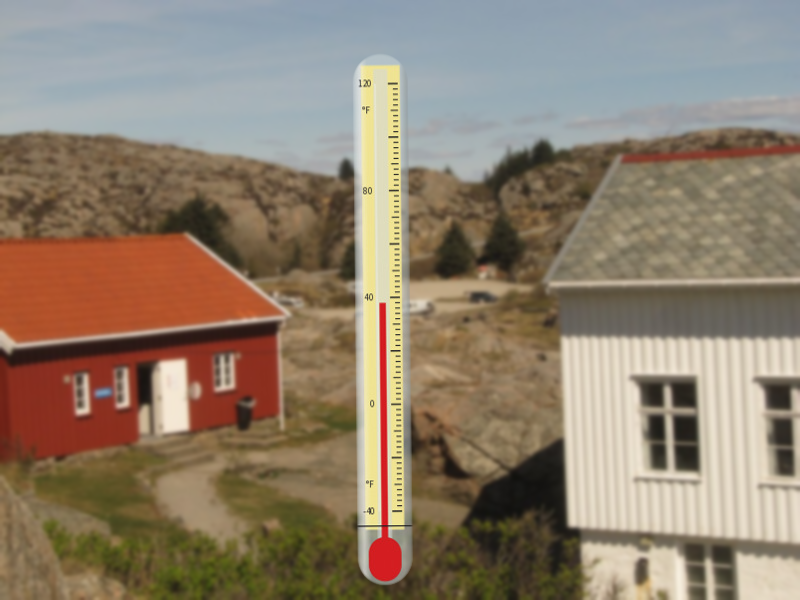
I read 38 °F
